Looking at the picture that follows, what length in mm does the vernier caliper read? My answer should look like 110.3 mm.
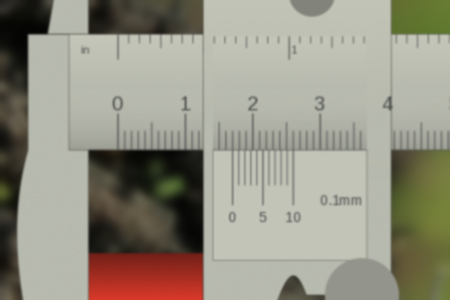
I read 17.0 mm
